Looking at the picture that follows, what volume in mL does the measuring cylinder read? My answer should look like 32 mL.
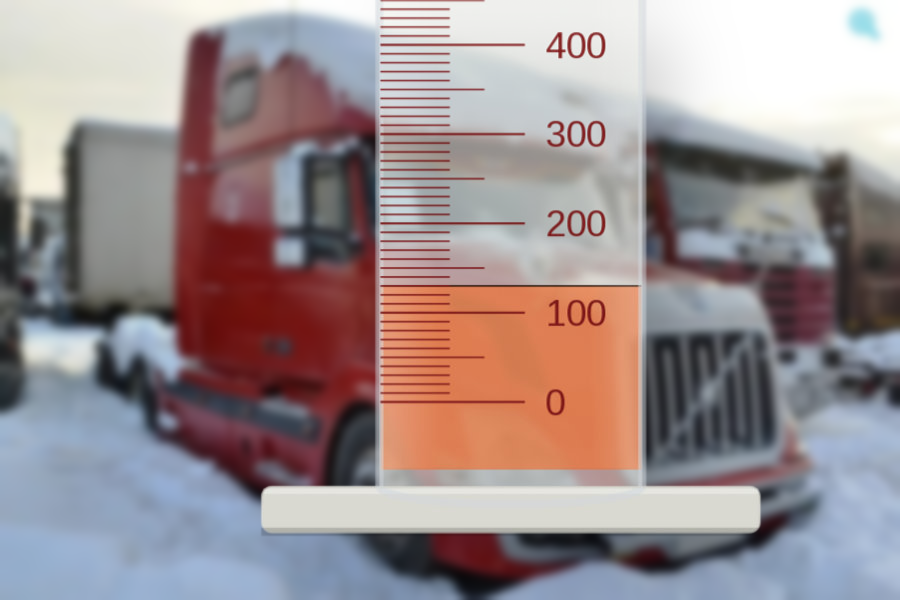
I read 130 mL
